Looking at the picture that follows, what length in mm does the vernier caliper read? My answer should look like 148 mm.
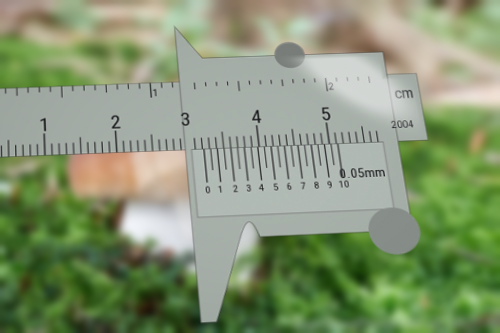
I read 32.2 mm
